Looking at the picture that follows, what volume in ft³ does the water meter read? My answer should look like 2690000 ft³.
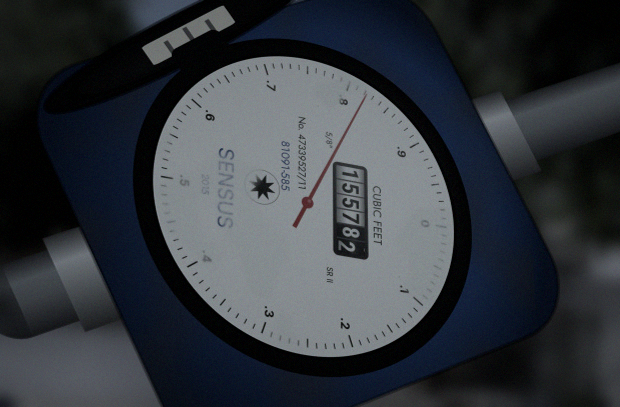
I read 155781.82 ft³
